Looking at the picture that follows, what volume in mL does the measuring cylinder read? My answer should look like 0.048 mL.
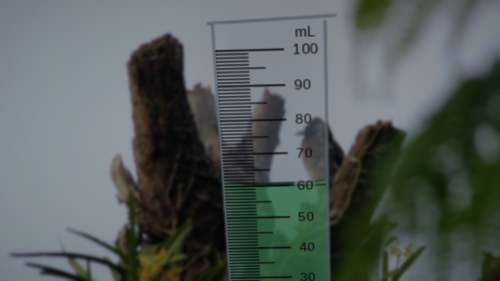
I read 60 mL
